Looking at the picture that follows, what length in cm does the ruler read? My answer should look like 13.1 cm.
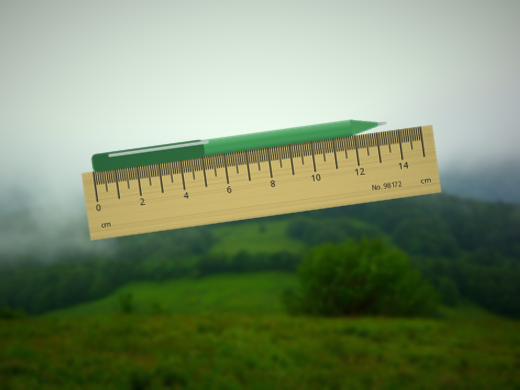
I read 13.5 cm
